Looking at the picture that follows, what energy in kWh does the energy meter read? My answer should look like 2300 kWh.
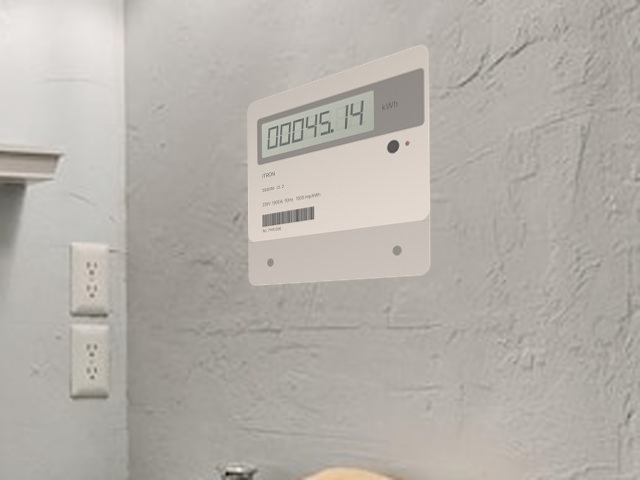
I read 45.14 kWh
